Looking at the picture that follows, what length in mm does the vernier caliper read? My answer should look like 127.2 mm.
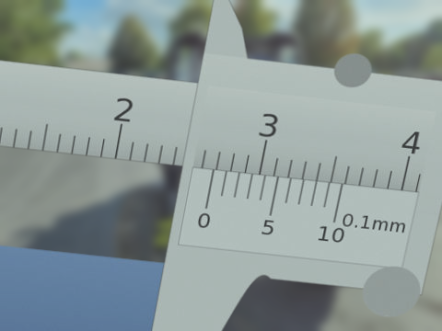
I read 26.8 mm
